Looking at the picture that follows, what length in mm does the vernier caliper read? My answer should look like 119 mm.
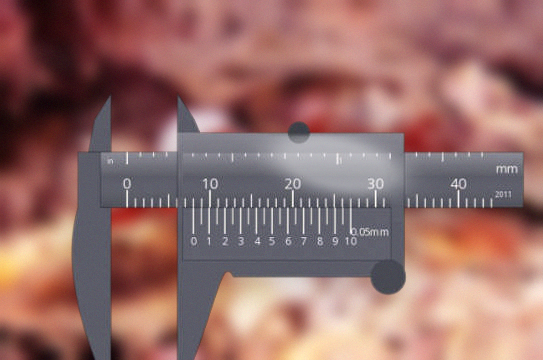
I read 8.0 mm
